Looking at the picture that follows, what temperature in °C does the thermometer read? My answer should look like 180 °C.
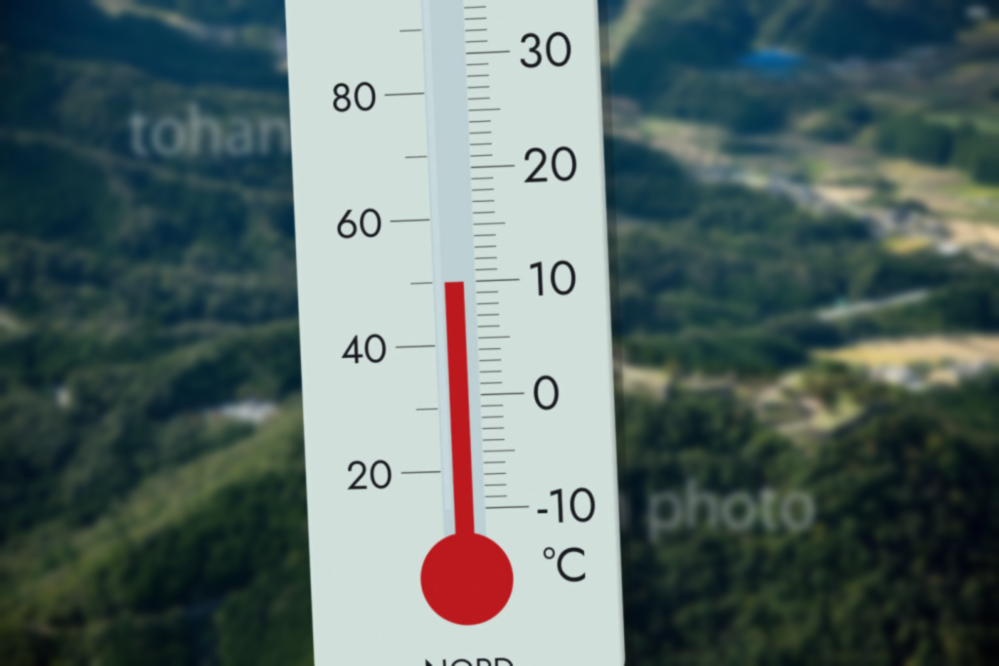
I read 10 °C
